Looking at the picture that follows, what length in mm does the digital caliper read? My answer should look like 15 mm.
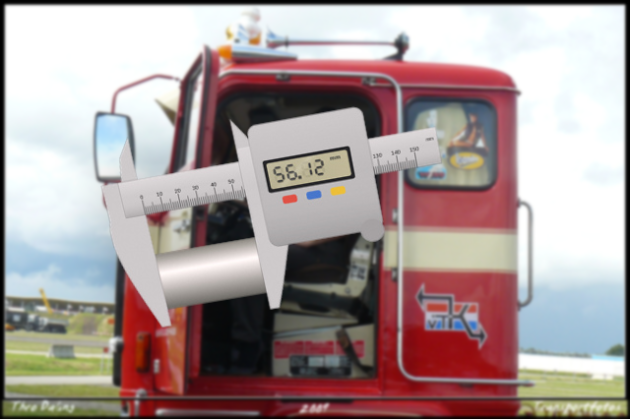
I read 56.12 mm
